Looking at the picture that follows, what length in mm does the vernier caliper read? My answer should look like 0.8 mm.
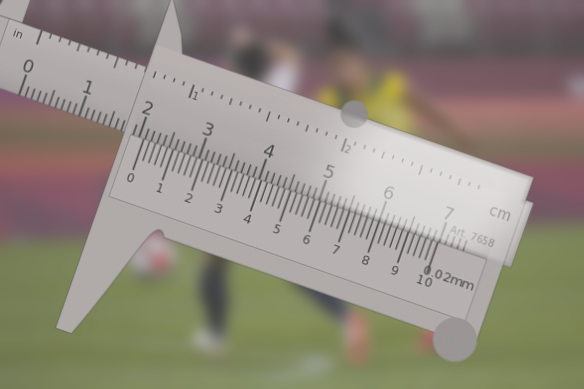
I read 20.8 mm
